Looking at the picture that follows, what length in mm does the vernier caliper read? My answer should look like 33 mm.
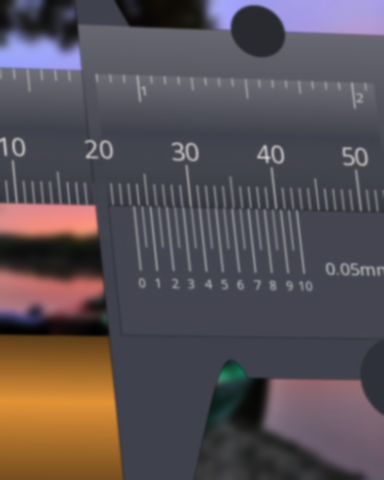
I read 23.4 mm
